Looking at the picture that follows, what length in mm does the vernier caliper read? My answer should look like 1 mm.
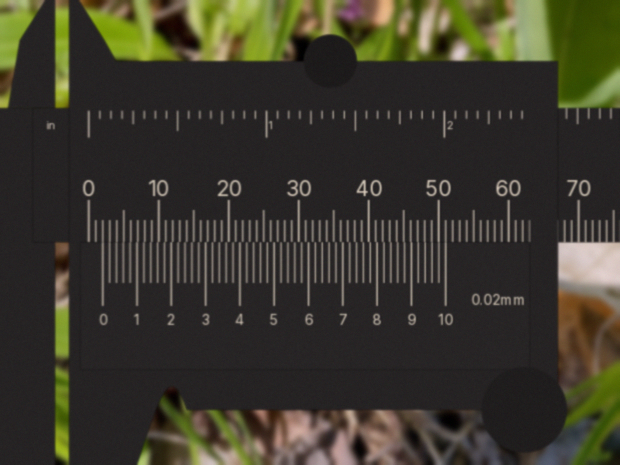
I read 2.0 mm
